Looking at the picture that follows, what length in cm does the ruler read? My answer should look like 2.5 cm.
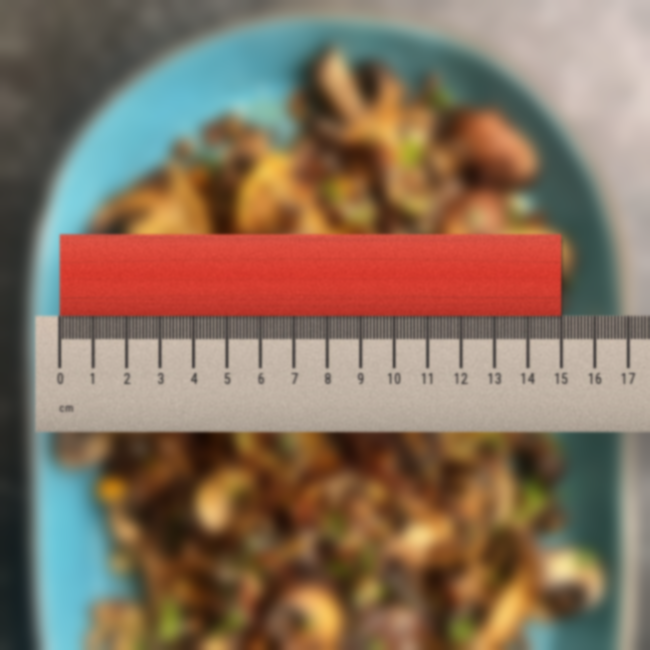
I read 15 cm
